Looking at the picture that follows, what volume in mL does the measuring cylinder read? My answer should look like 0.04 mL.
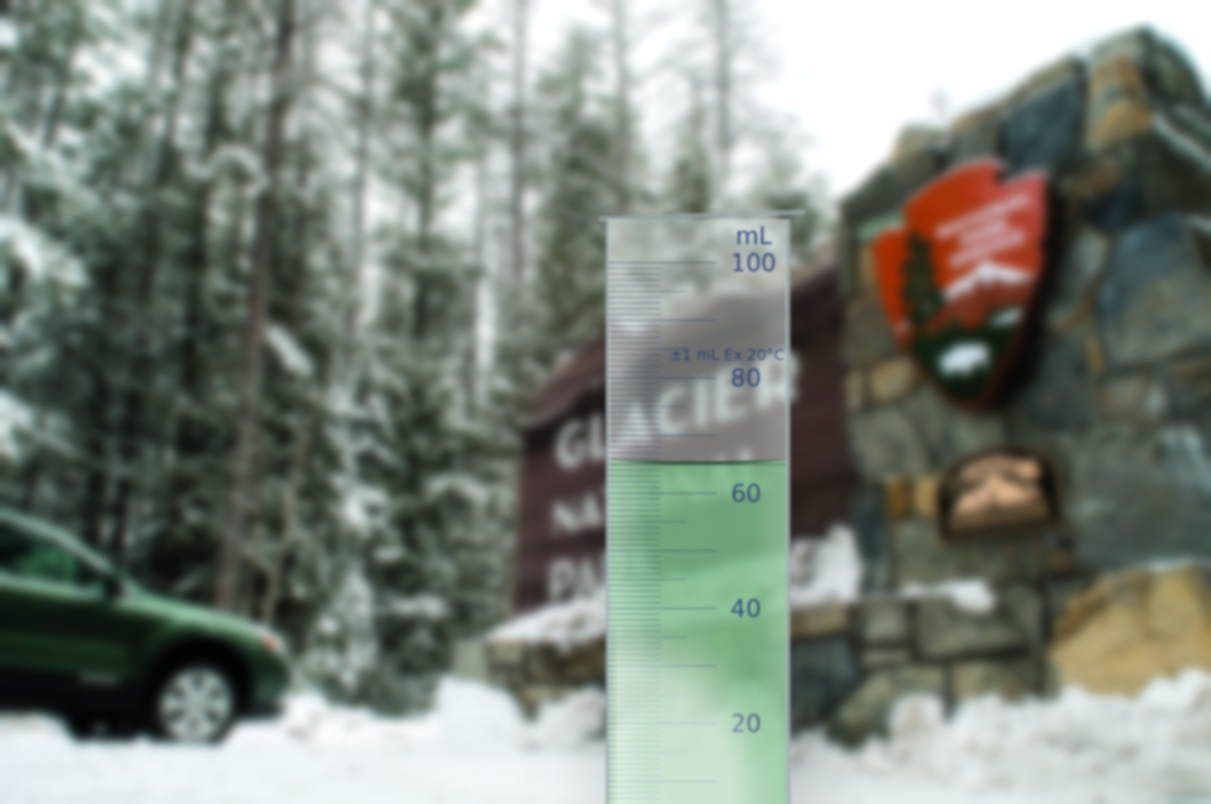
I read 65 mL
